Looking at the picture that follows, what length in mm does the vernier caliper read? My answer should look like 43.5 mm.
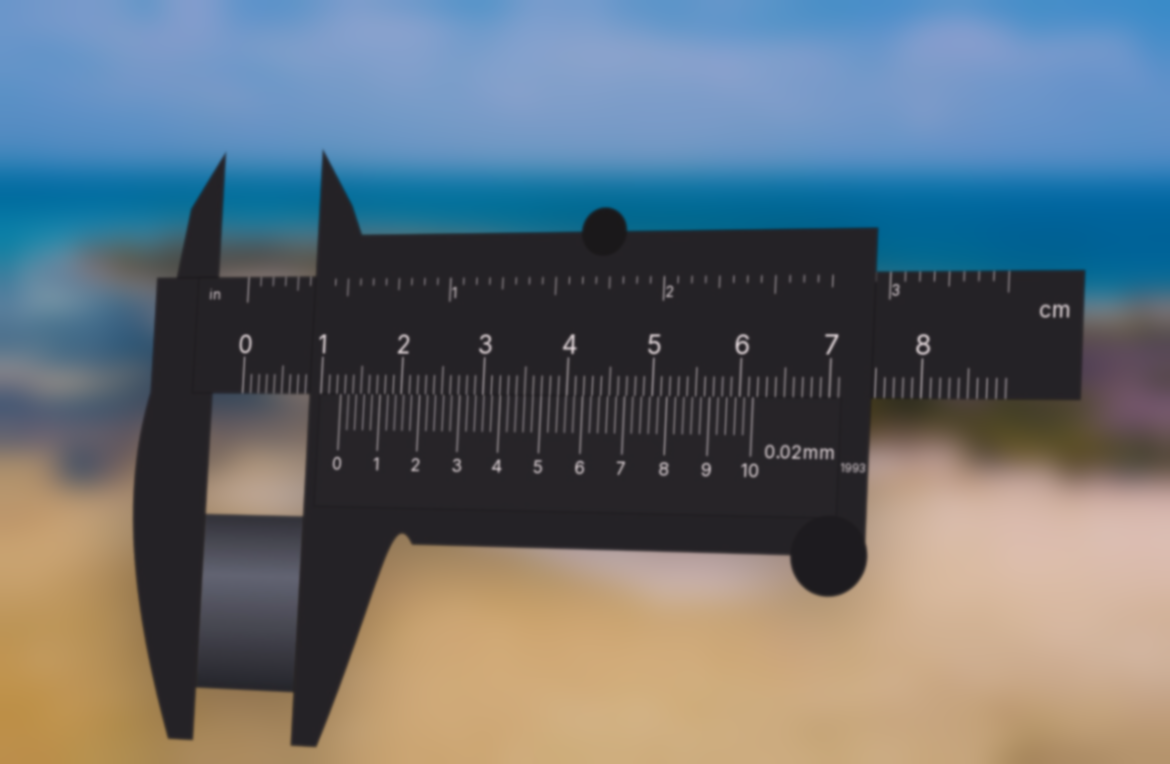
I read 12.5 mm
